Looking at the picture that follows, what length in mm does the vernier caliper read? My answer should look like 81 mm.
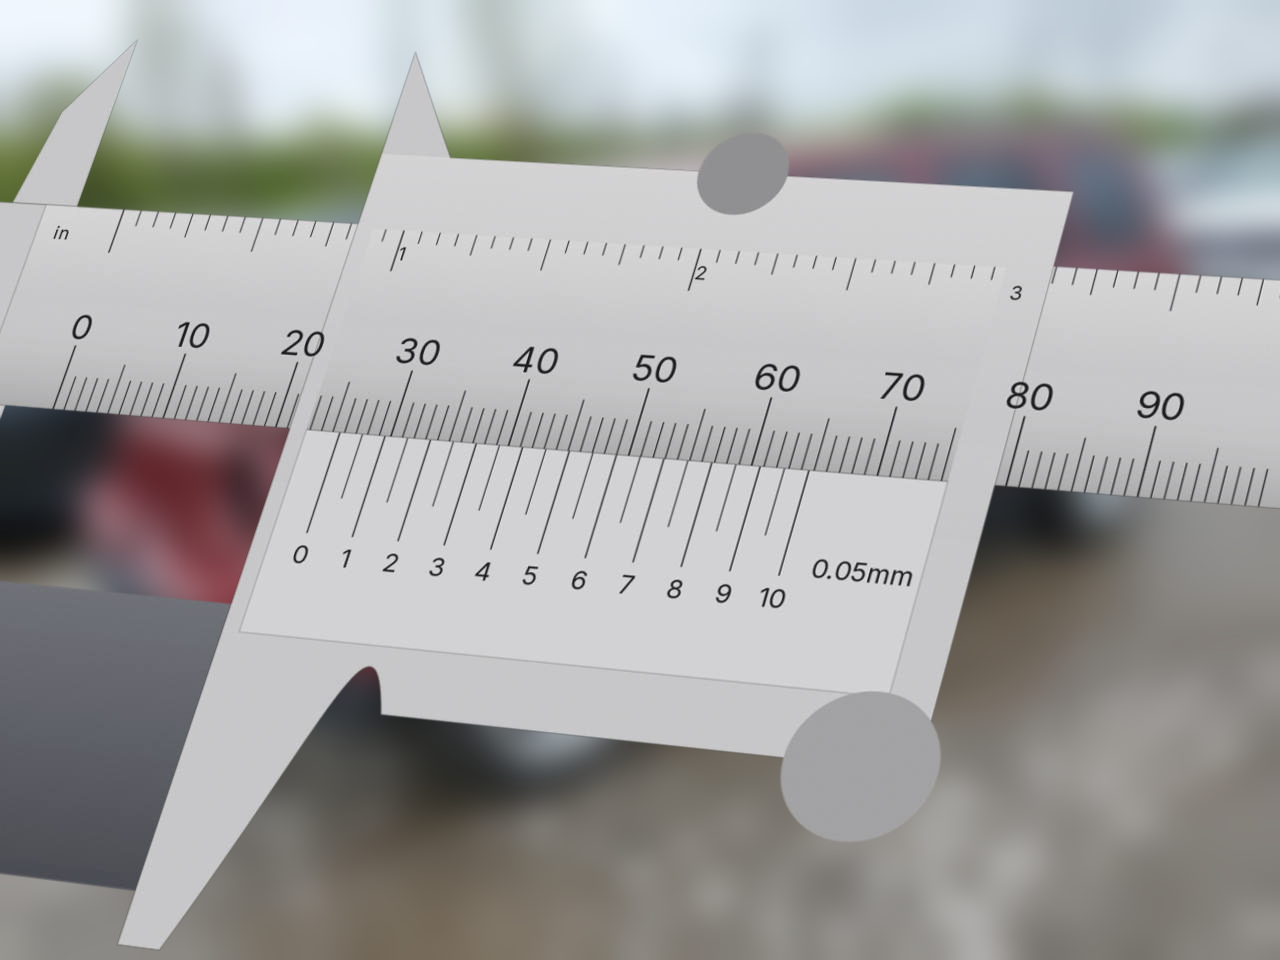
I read 25.6 mm
